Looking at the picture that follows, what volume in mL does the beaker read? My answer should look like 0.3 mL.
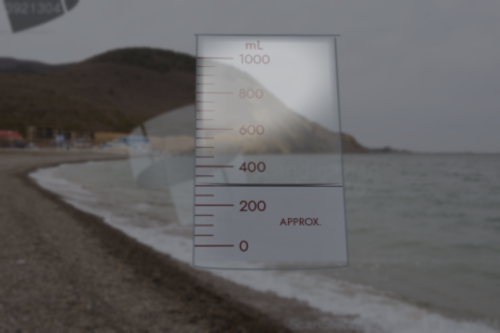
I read 300 mL
